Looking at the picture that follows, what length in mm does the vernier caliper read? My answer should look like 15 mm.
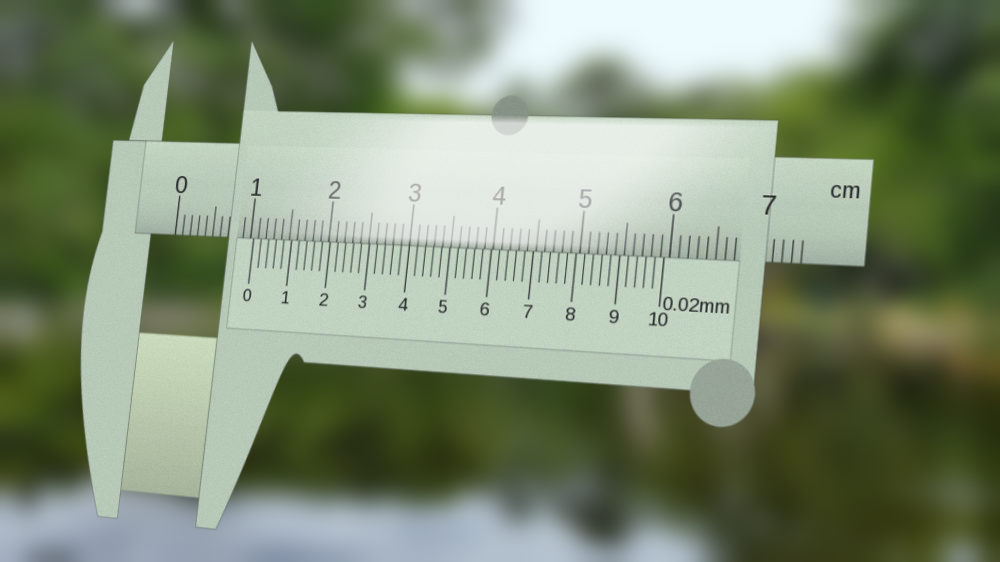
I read 10.4 mm
